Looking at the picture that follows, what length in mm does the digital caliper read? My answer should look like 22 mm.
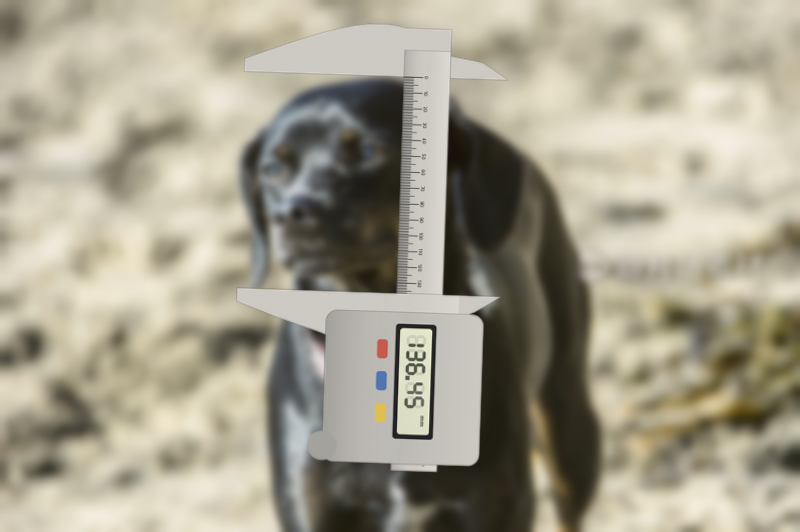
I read 136.45 mm
